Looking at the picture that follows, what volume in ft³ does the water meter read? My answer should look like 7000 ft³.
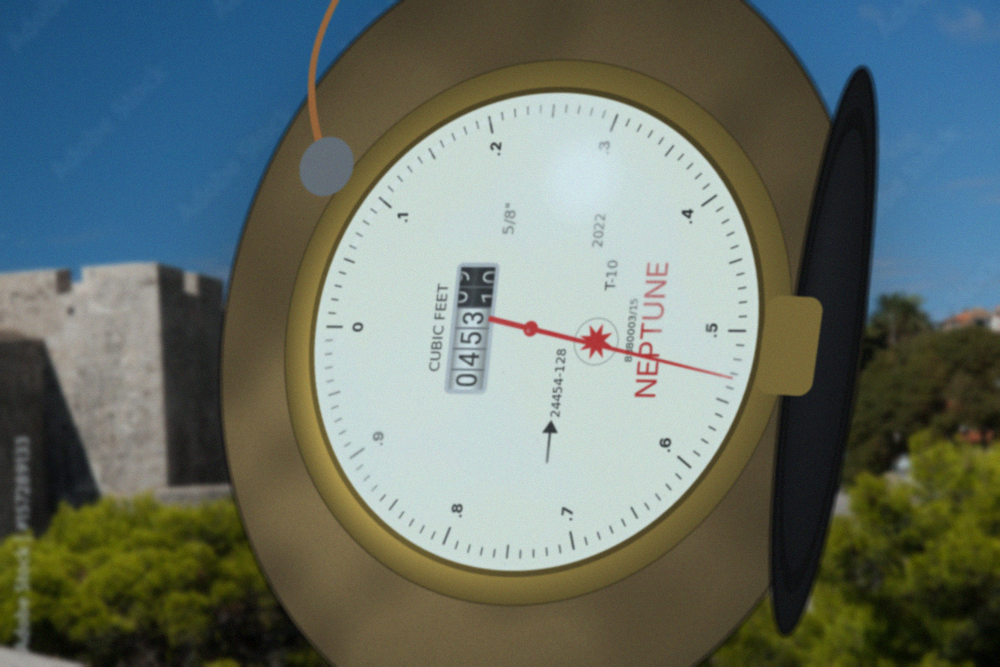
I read 45309.53 ft³
